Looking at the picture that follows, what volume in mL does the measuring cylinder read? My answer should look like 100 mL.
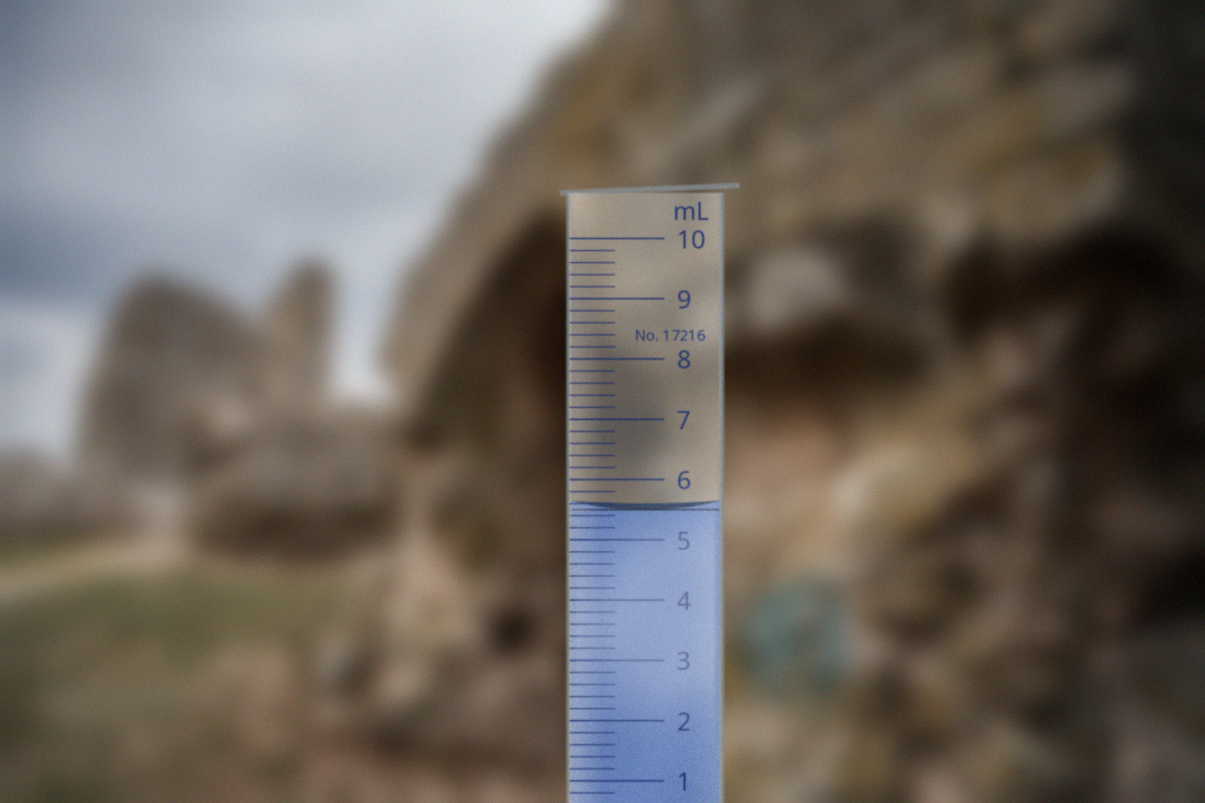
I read 5.5 mL
